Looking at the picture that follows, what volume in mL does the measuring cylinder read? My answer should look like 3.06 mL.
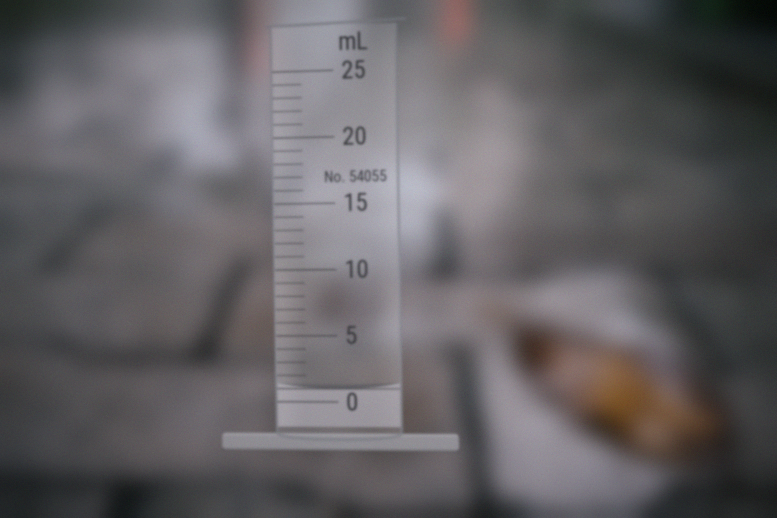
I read 1 mL
